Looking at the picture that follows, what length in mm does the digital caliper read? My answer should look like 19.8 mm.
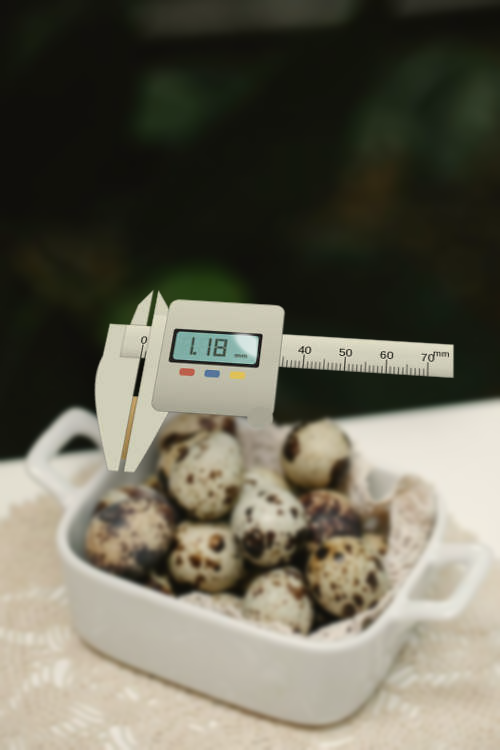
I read 1.18 mm
